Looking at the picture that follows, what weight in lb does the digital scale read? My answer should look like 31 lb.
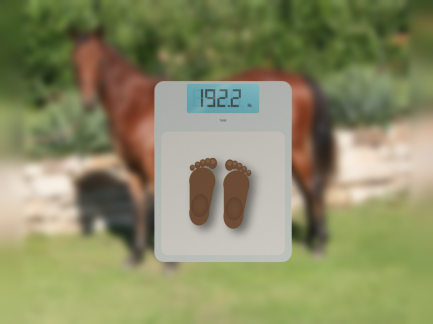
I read 192.2 lb
